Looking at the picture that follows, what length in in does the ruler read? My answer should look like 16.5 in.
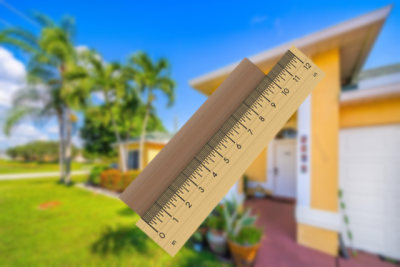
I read 10 in
